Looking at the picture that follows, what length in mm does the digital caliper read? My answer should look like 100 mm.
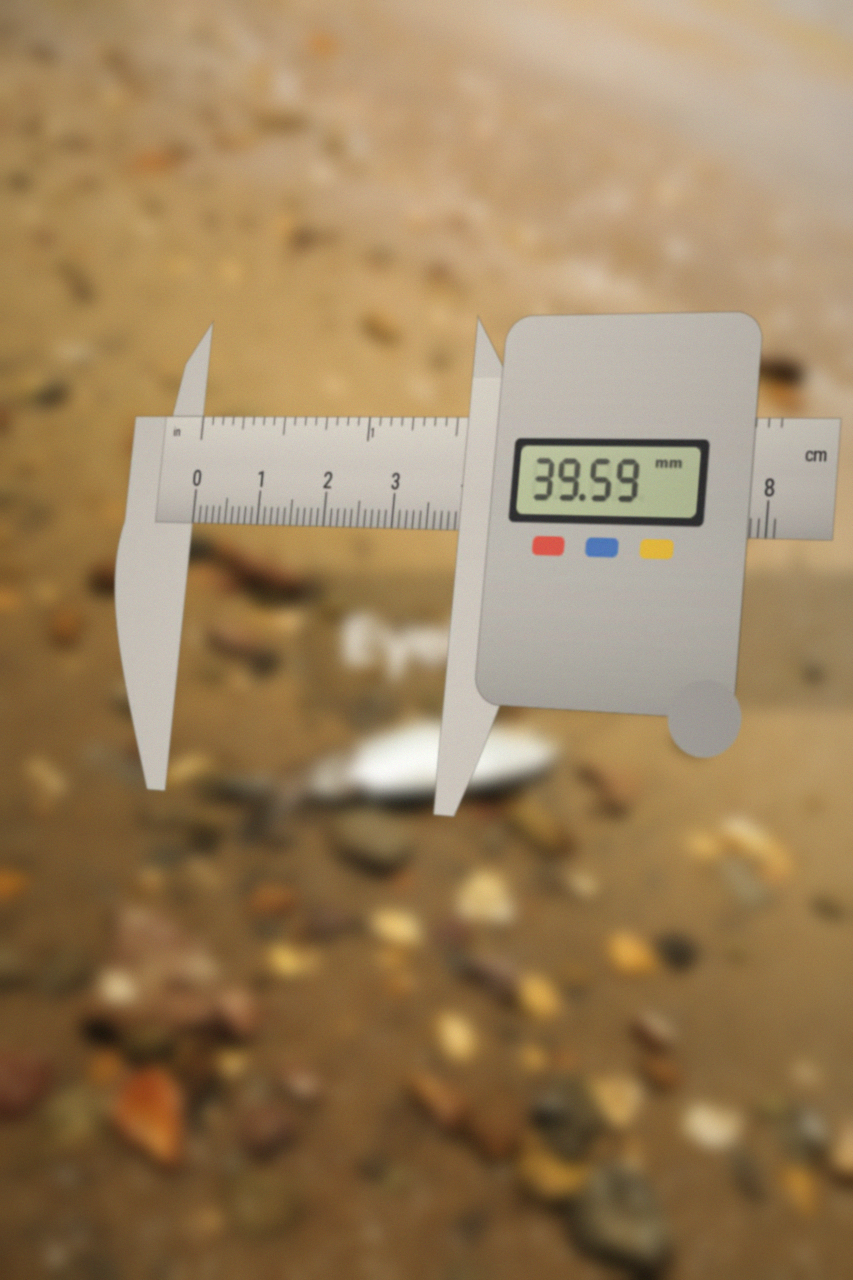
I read 39.59 mm
